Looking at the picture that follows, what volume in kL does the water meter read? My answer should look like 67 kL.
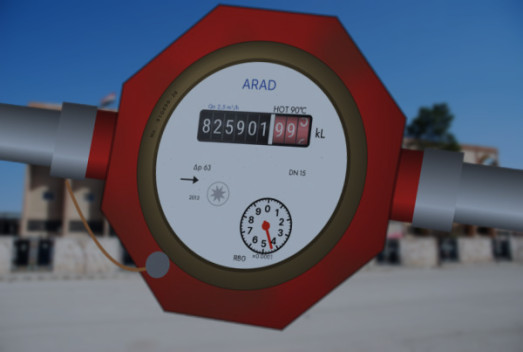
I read 825901.9954 kL
